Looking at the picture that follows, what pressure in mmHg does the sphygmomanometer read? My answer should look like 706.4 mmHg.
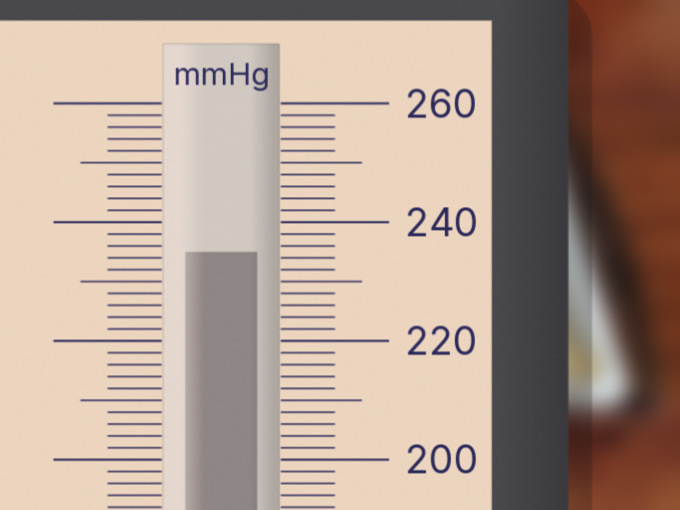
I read 235 mmHg
